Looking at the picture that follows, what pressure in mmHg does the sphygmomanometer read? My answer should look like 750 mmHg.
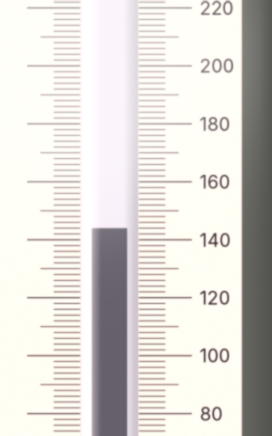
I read 144 mmHg
